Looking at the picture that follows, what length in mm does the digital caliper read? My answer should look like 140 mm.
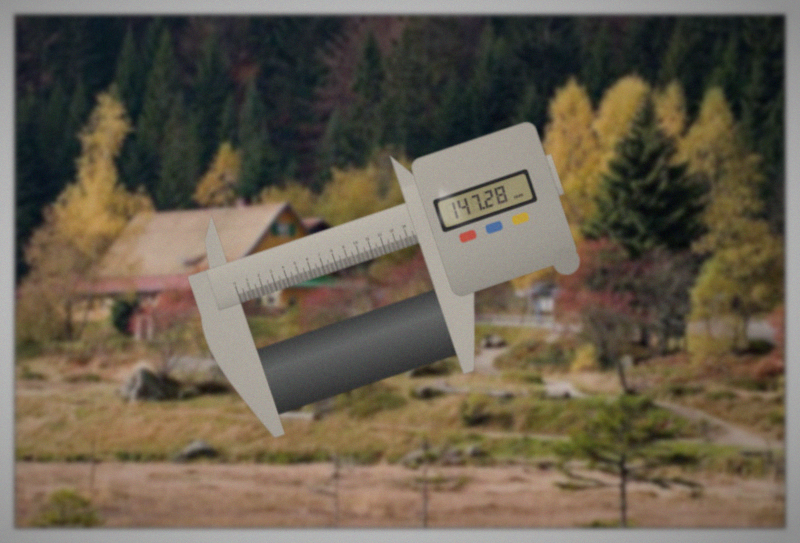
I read 147.28 mm
